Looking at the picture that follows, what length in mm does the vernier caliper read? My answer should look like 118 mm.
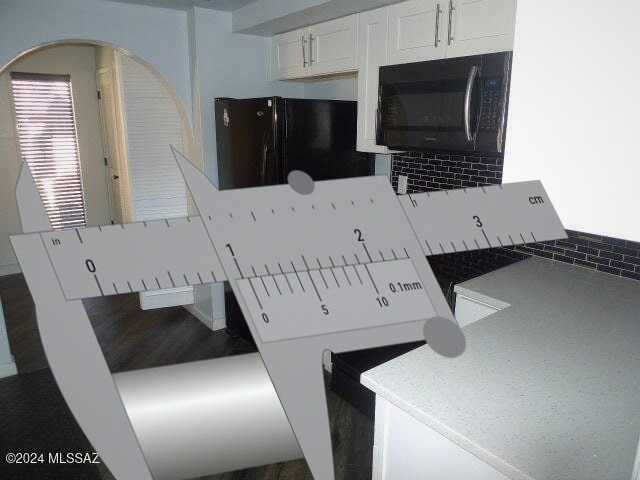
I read 10.4 mm
